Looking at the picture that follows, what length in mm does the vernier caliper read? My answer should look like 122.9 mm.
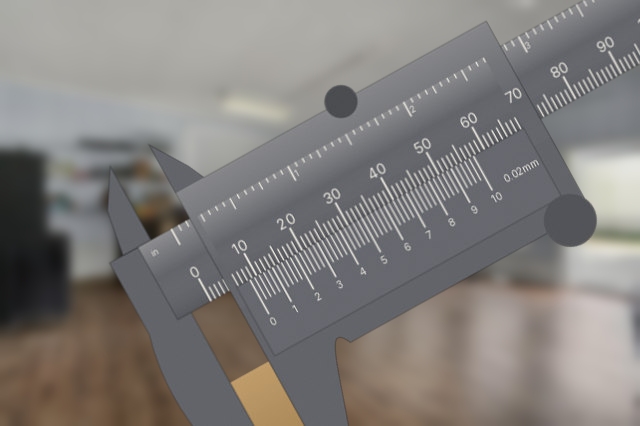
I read 8.5 mm
